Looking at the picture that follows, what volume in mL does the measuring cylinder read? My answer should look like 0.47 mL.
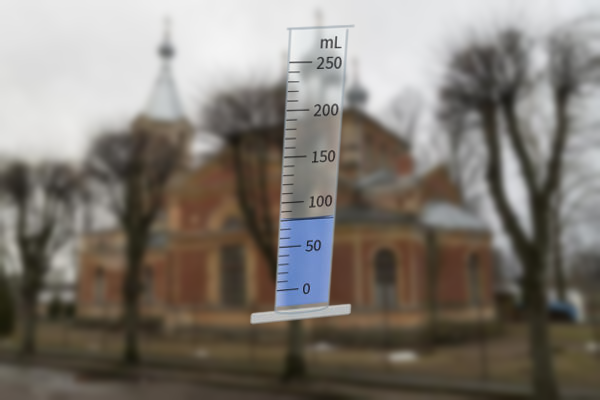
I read 80 mL
